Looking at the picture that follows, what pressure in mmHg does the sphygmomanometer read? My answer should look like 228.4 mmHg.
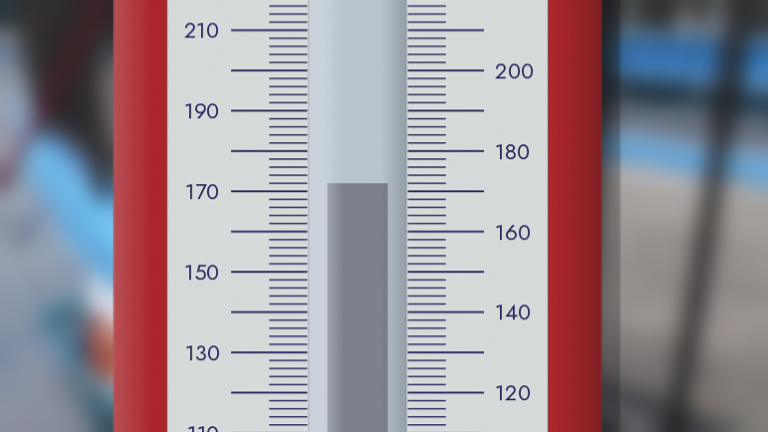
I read 172 mmHg
